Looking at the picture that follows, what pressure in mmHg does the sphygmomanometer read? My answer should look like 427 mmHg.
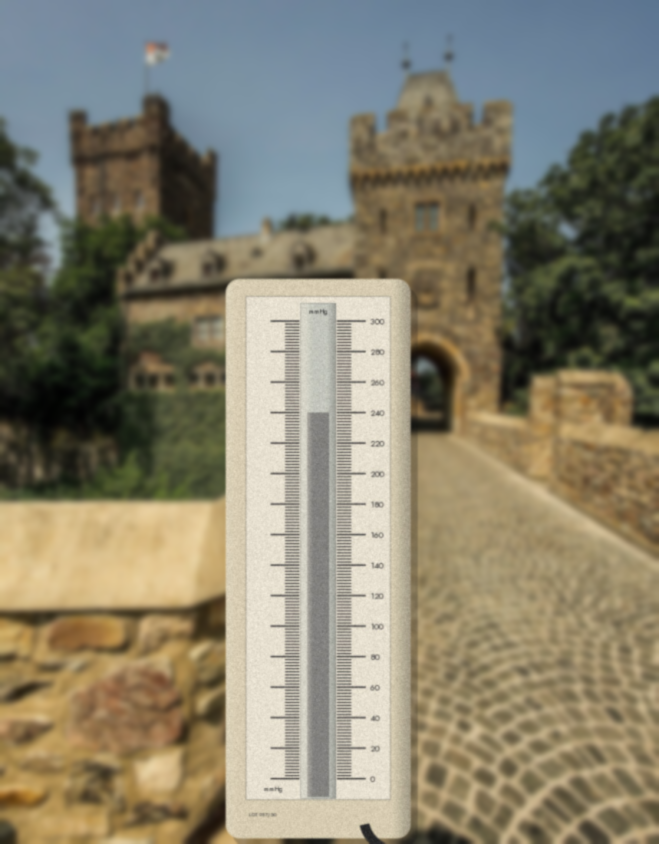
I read 240 mmHg
